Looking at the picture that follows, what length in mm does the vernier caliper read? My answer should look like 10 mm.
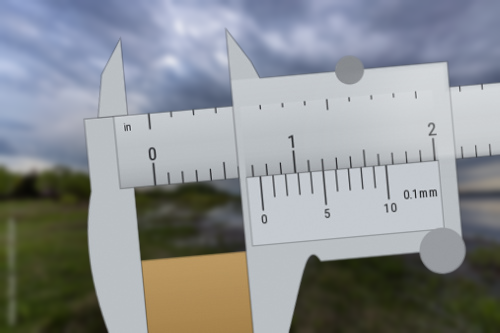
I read 7.5 mm
